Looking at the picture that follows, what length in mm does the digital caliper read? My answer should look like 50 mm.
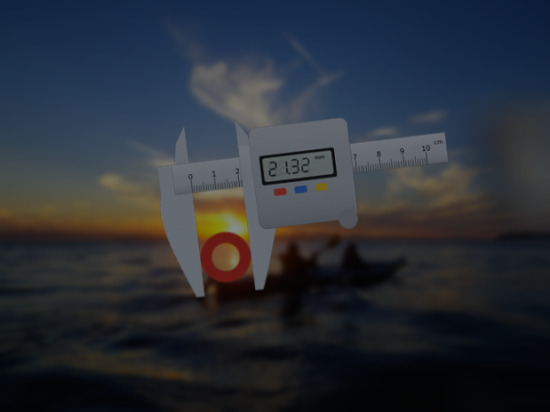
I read 21.32 mm
